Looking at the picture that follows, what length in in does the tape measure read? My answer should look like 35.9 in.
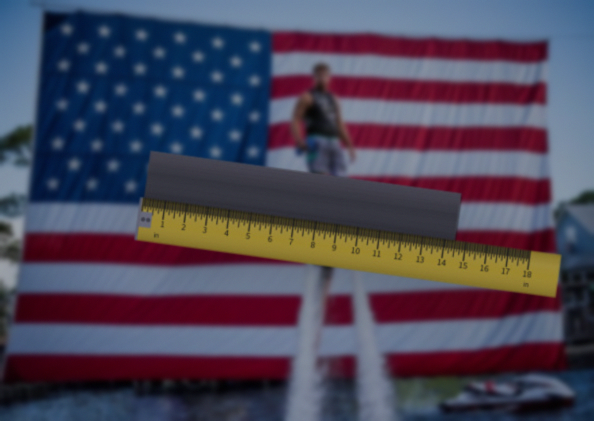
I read 14.5 in
